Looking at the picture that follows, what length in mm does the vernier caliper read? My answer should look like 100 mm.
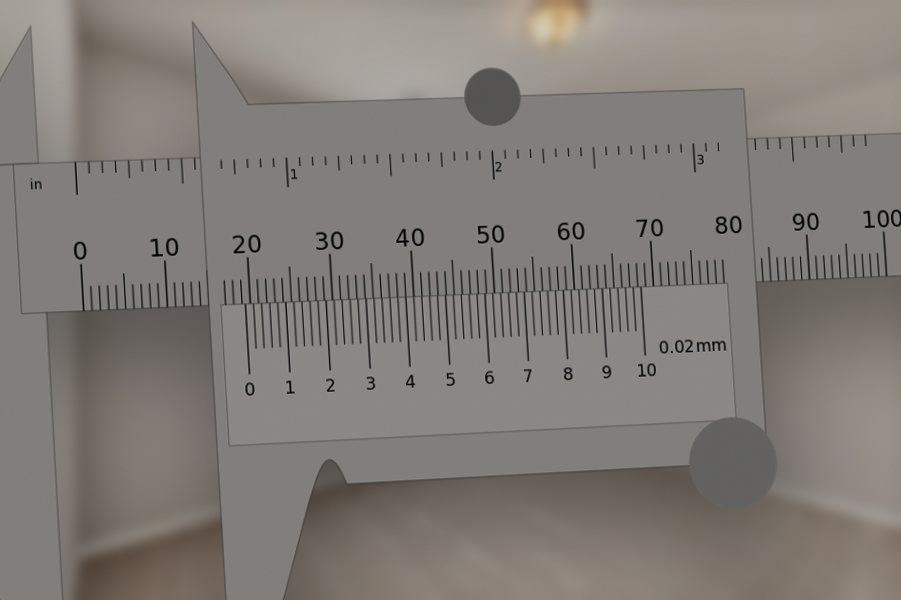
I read 19.4 mm
